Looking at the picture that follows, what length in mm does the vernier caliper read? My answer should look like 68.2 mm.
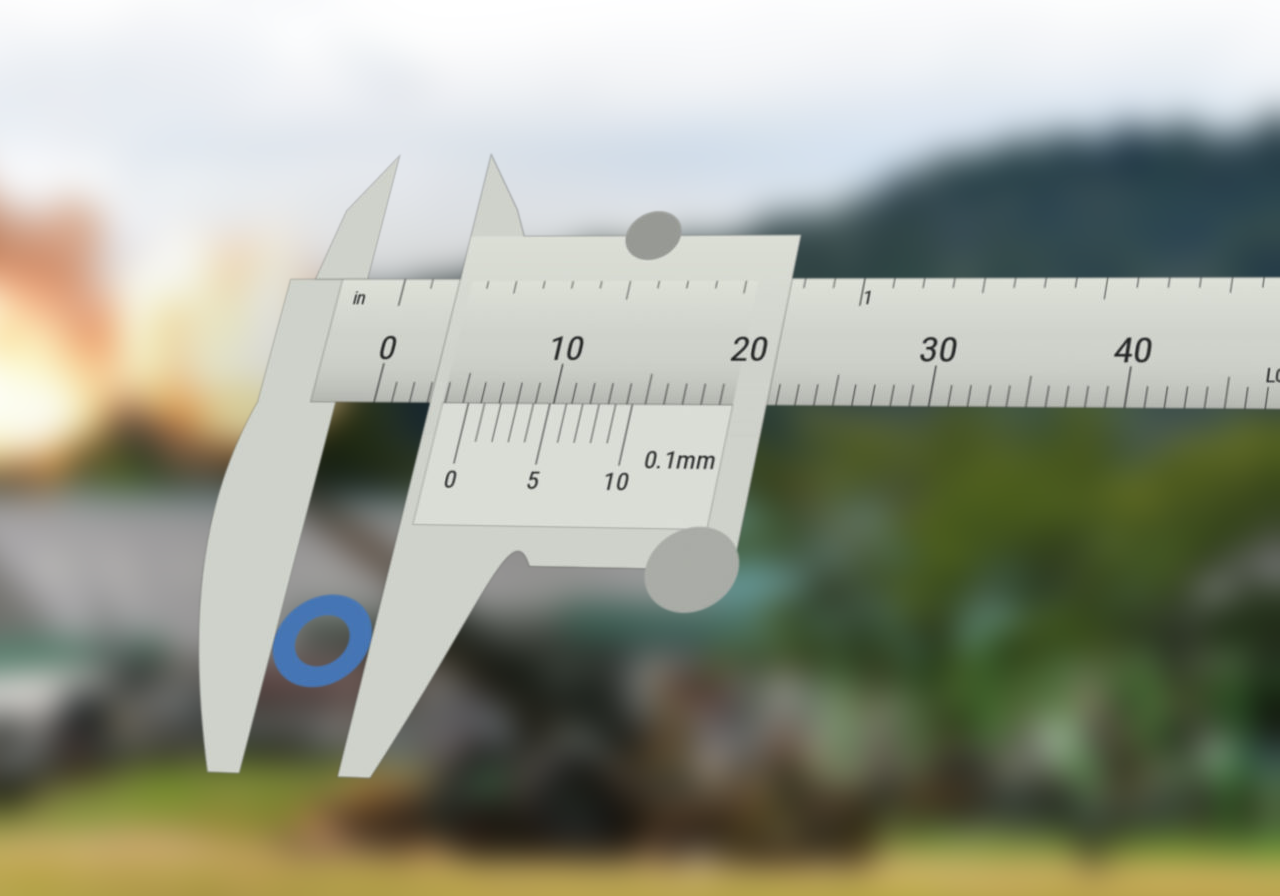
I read 5.3 mm
